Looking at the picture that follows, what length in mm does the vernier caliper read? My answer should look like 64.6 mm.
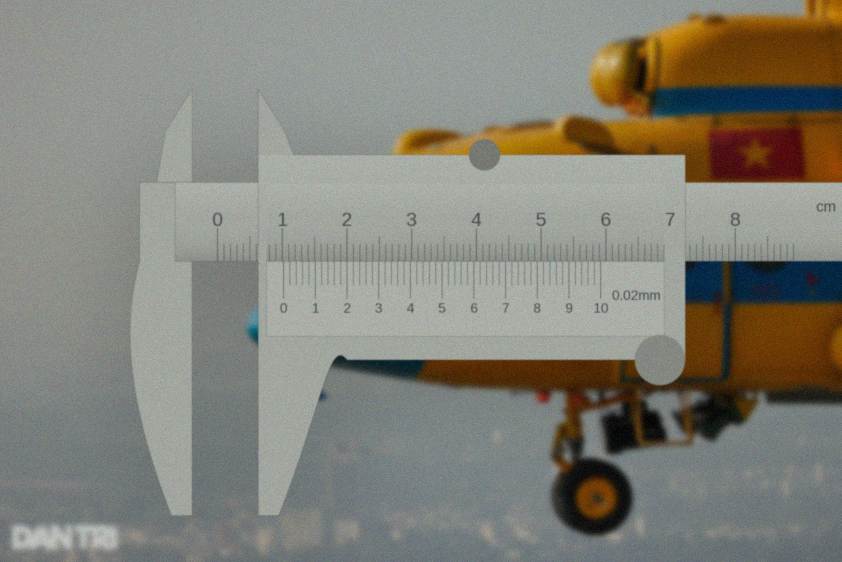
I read 10.2 mm
